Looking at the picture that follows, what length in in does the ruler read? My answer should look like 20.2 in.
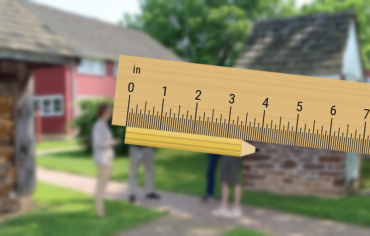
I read 4 in
